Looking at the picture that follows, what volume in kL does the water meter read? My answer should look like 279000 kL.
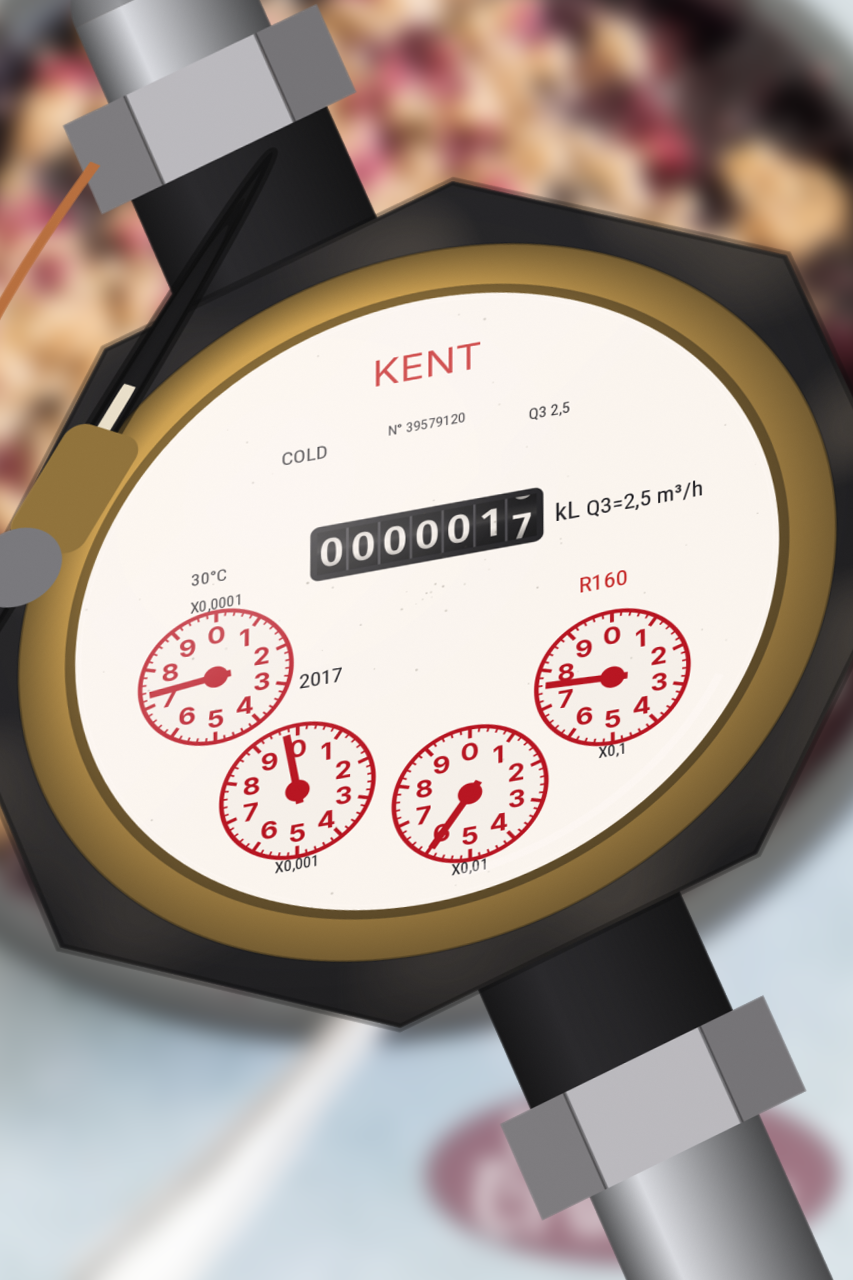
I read 16.7597 kL
